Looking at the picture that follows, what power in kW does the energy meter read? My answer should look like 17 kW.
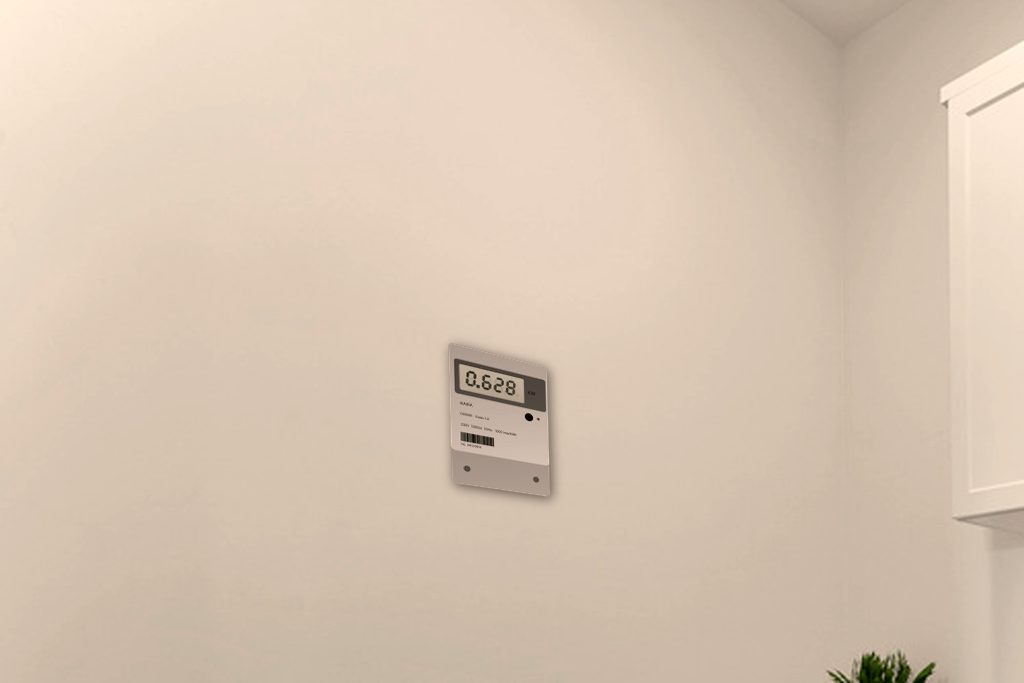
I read 0.628 kW
